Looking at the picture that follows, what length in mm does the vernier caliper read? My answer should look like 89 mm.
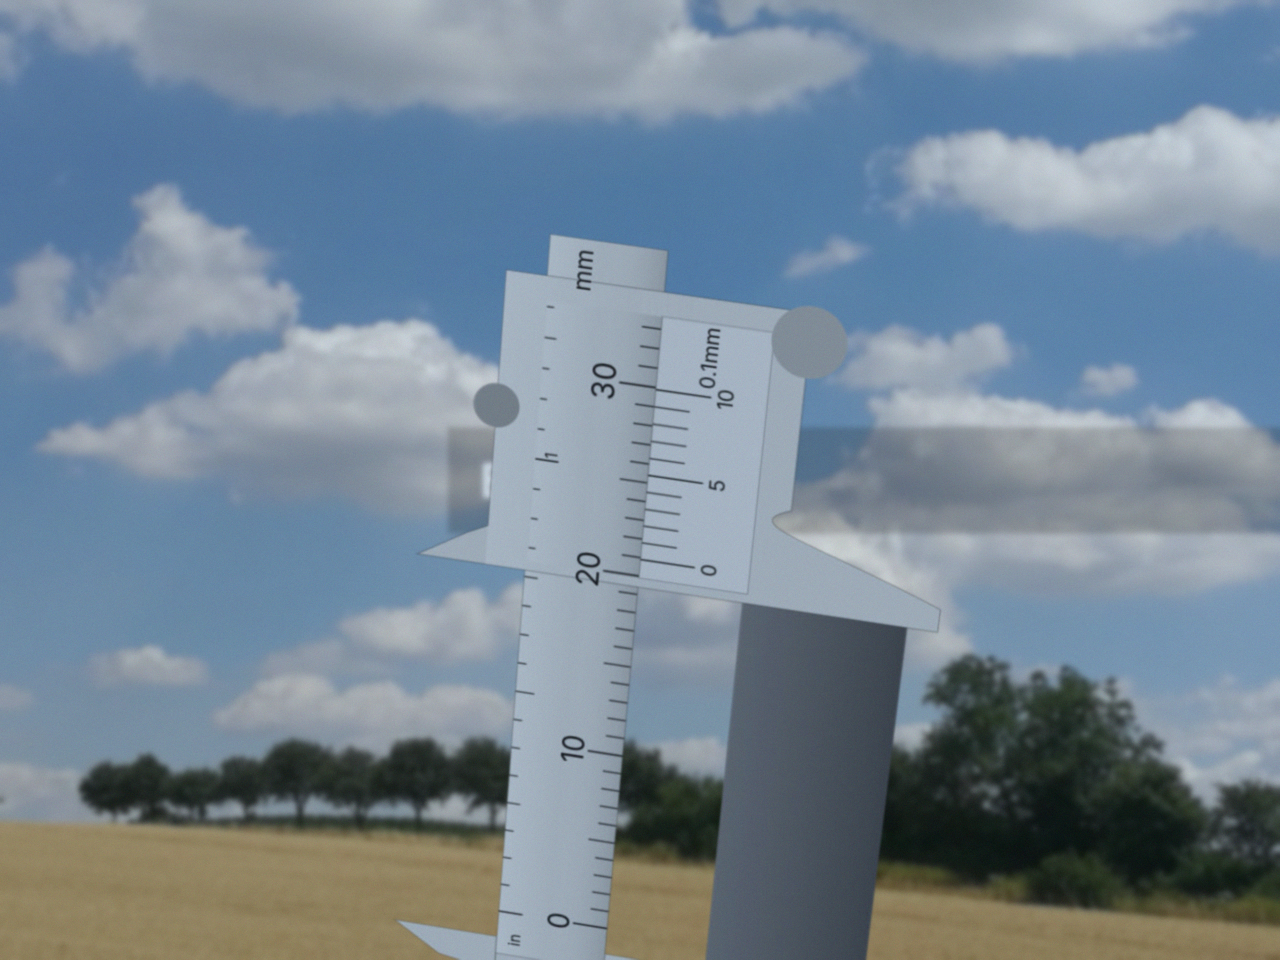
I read 20.9 mm
